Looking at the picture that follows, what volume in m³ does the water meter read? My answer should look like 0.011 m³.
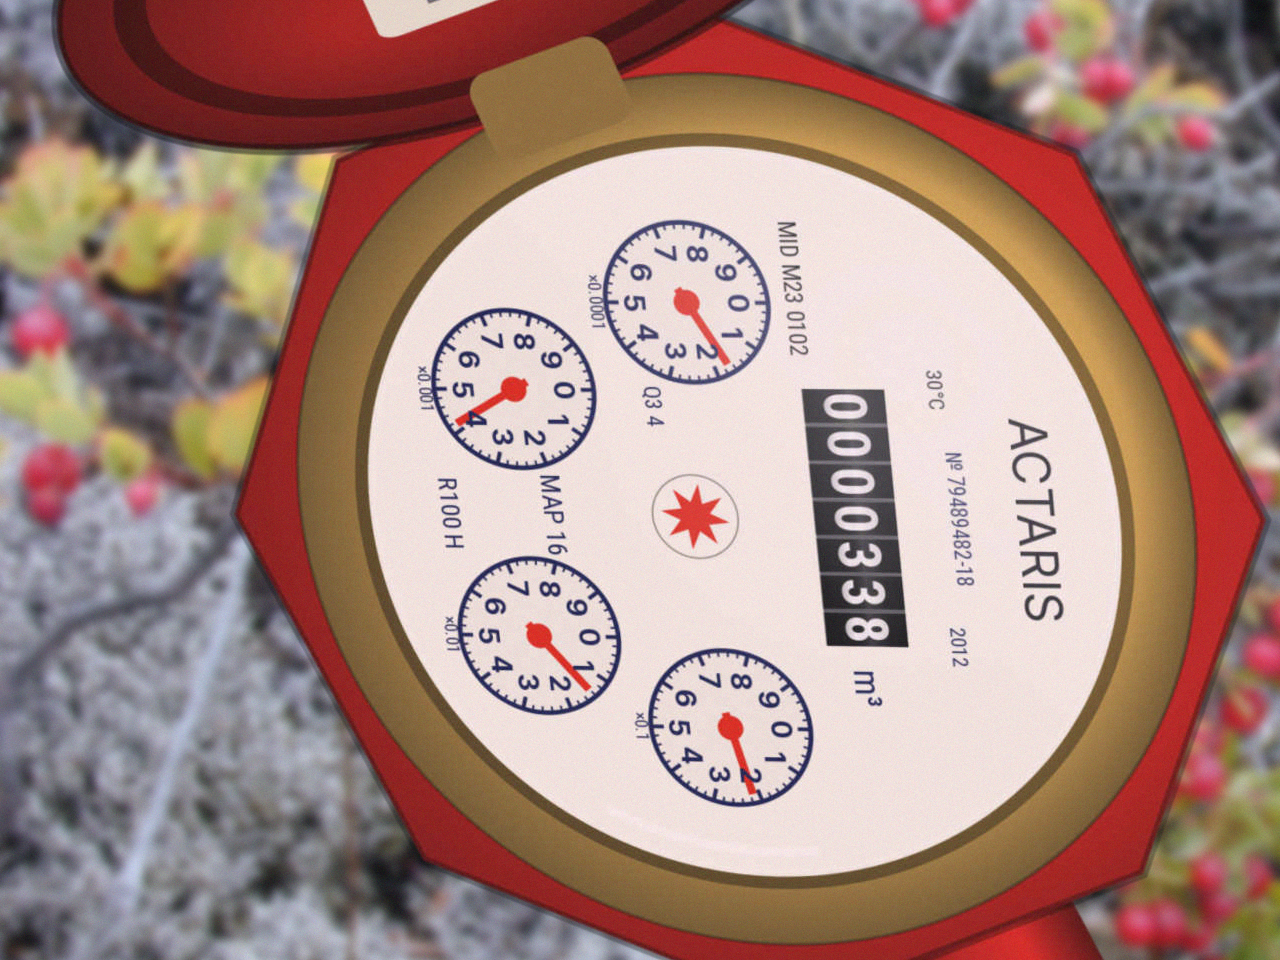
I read 338.2141 m³
